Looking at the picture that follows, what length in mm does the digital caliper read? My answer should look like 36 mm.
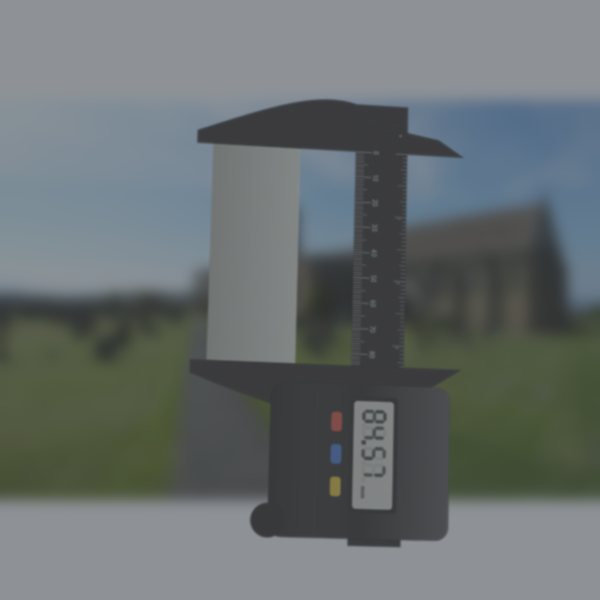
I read 84.57 mm
